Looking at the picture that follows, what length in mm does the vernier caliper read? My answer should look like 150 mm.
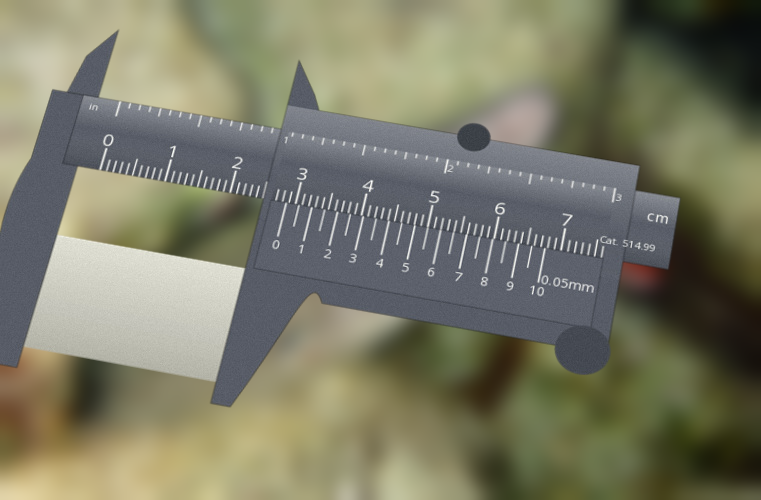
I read 28.6 mm
